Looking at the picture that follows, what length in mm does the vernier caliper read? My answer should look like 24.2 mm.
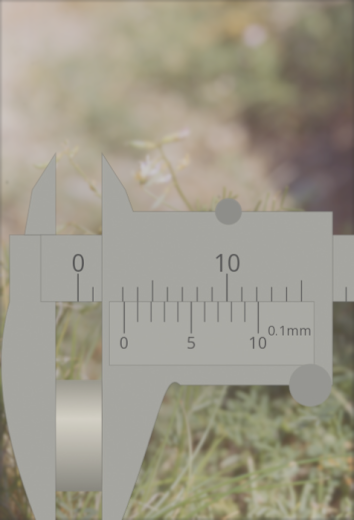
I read 3.1 mm
